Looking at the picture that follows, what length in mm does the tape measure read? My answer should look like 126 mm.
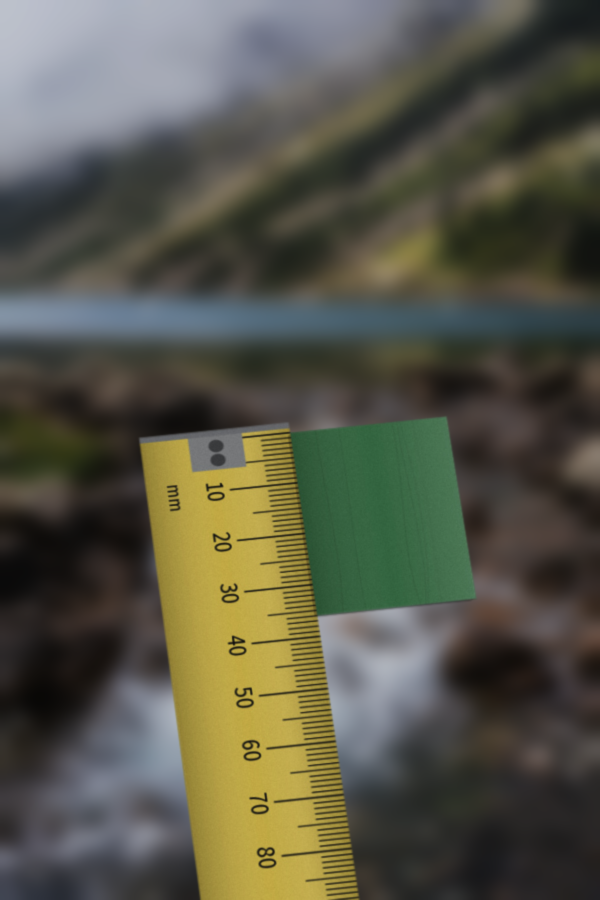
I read 36 mm
